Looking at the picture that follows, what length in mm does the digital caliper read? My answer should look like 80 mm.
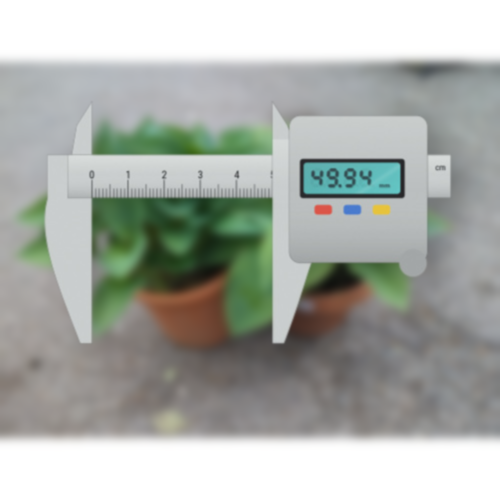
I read 49.94 mm
